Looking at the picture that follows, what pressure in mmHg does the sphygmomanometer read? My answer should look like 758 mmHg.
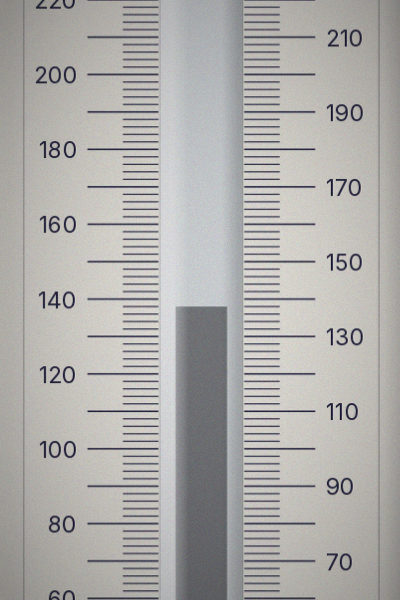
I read 138 mmHg
